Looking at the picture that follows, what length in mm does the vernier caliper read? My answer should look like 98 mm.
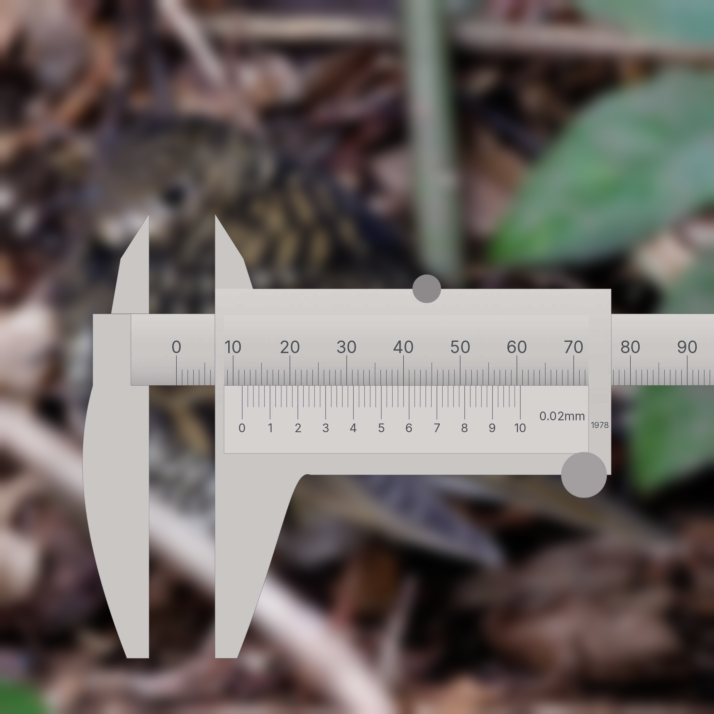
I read 11.6 mm
